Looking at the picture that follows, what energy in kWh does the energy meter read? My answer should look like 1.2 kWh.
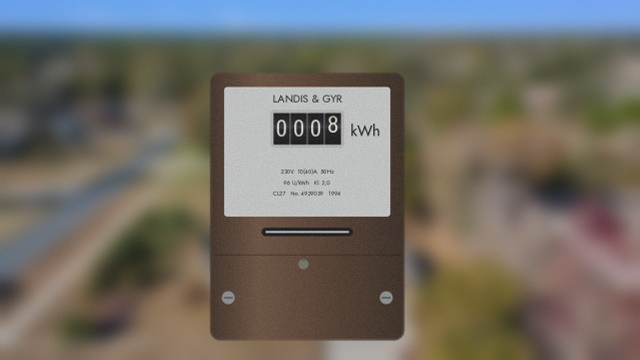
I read 8 kWh
